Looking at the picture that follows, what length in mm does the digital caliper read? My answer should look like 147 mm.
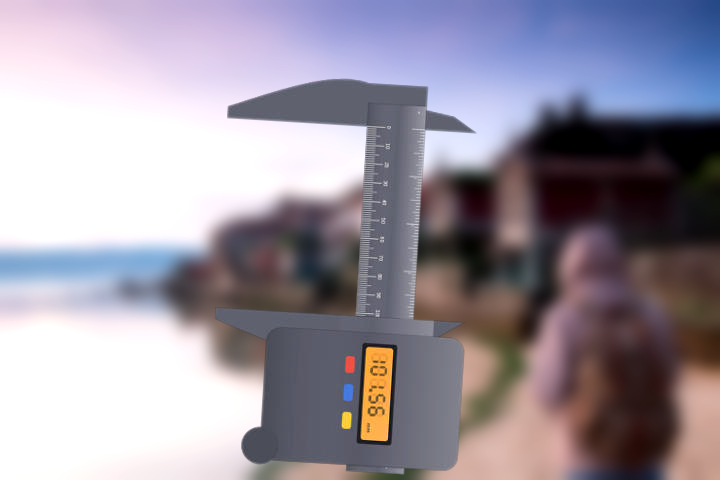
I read 101.56 mm
